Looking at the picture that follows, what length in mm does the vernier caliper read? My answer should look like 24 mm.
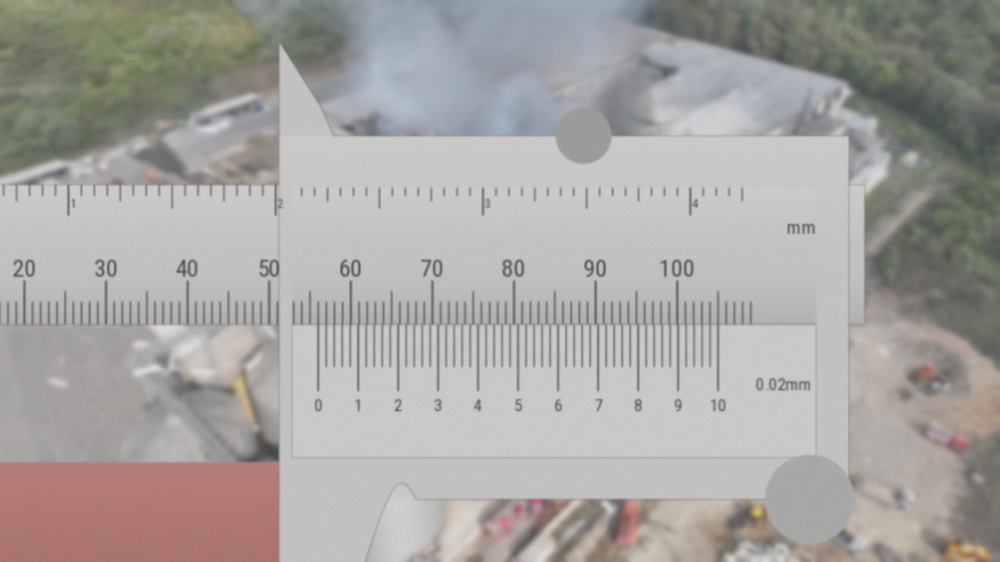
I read 56.0 mm
